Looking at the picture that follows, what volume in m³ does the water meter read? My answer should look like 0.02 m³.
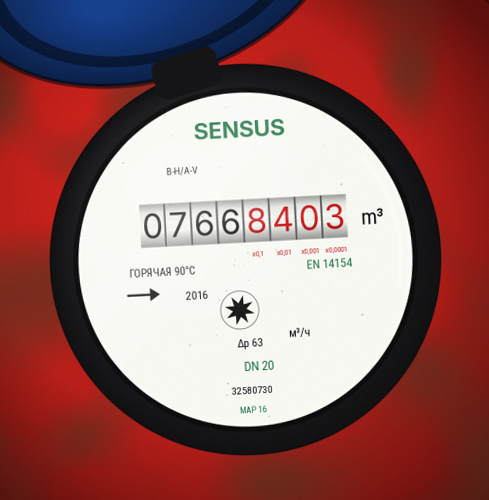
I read 766.8403 m³
